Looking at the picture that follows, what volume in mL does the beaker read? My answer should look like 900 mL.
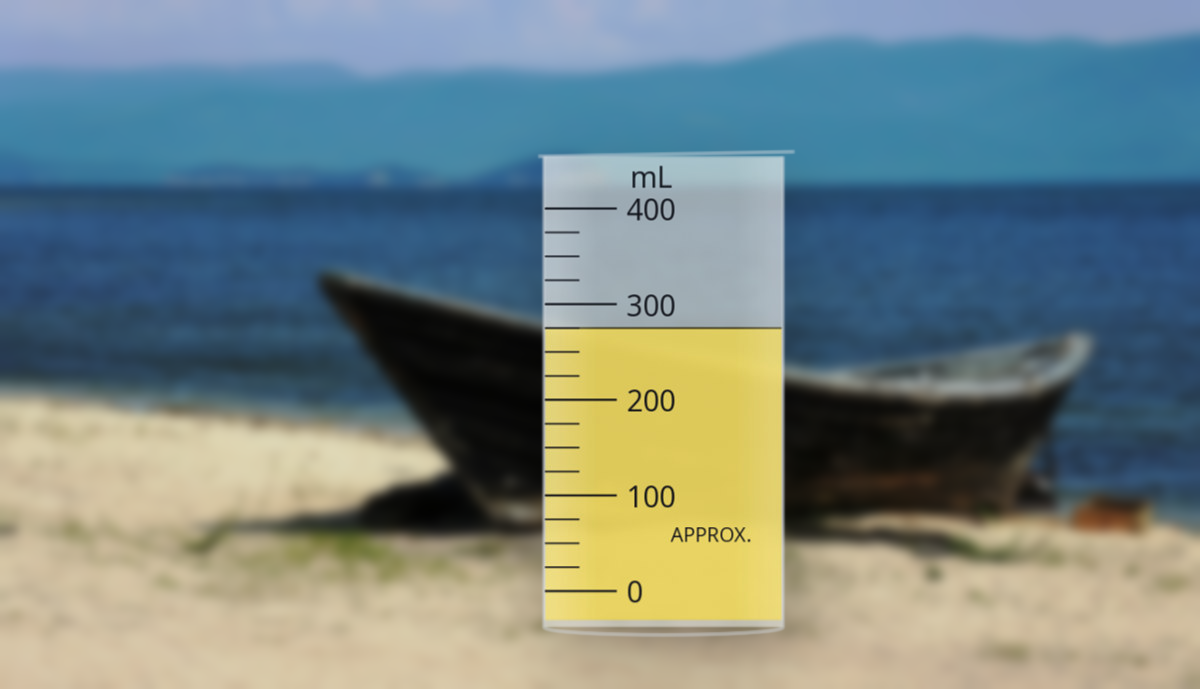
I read 275 mL
